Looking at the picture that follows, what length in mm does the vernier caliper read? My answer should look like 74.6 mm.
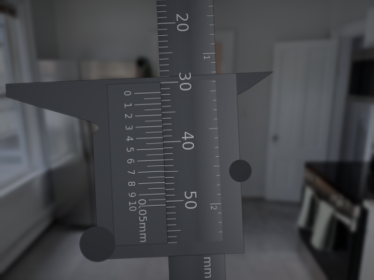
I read 31.6 mm
